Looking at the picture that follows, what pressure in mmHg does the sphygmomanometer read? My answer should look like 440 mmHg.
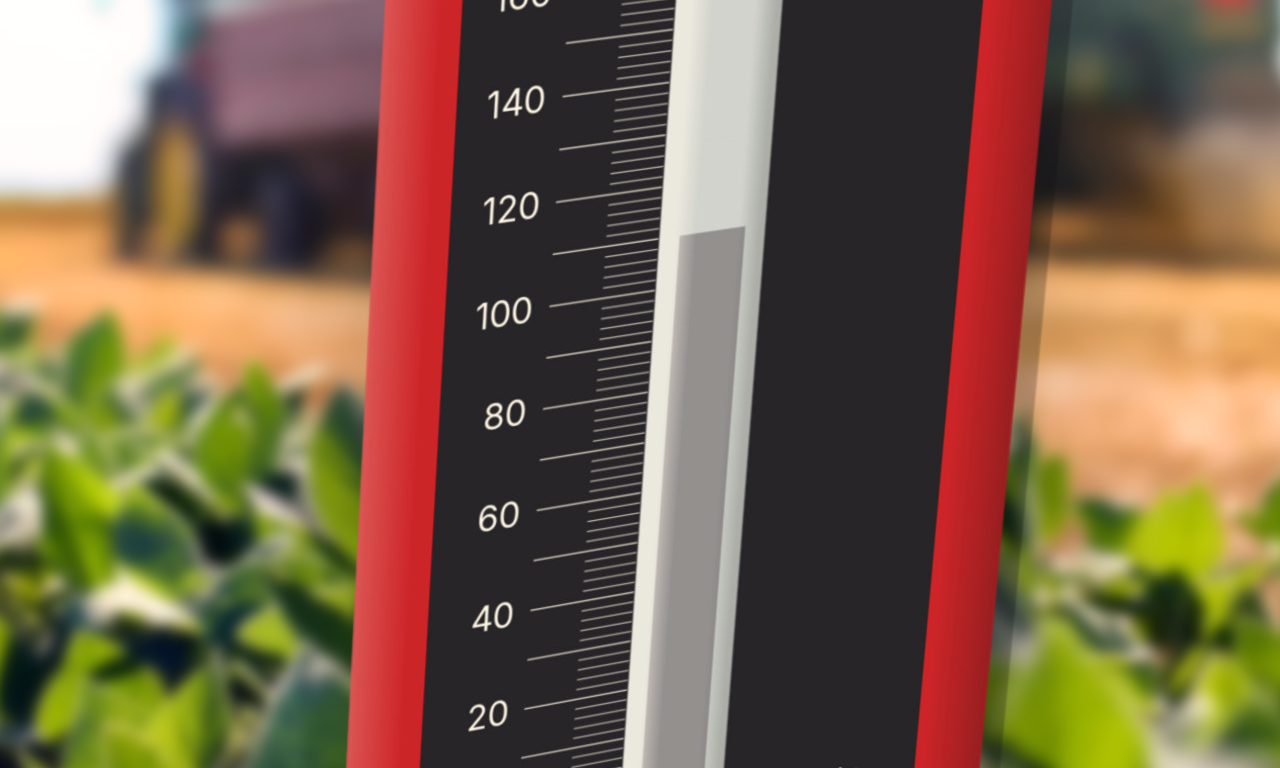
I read 110 mmHg
